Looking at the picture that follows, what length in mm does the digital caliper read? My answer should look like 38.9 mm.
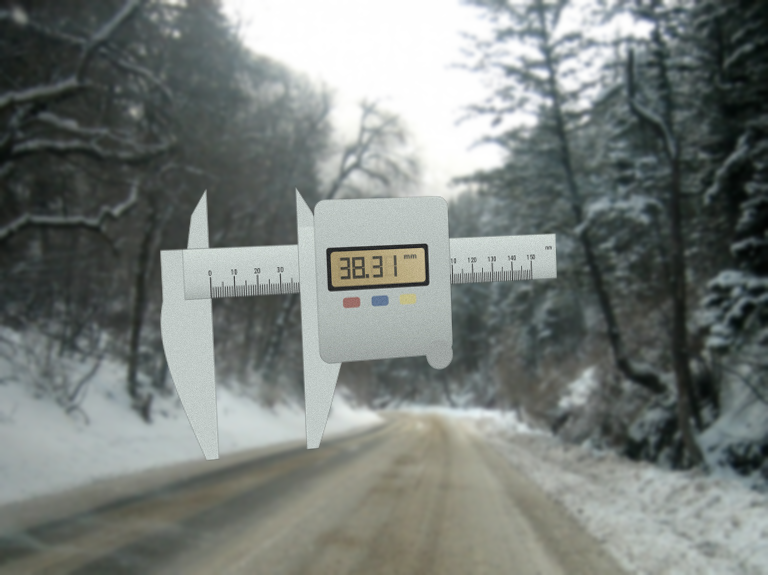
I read 38.31 mm
